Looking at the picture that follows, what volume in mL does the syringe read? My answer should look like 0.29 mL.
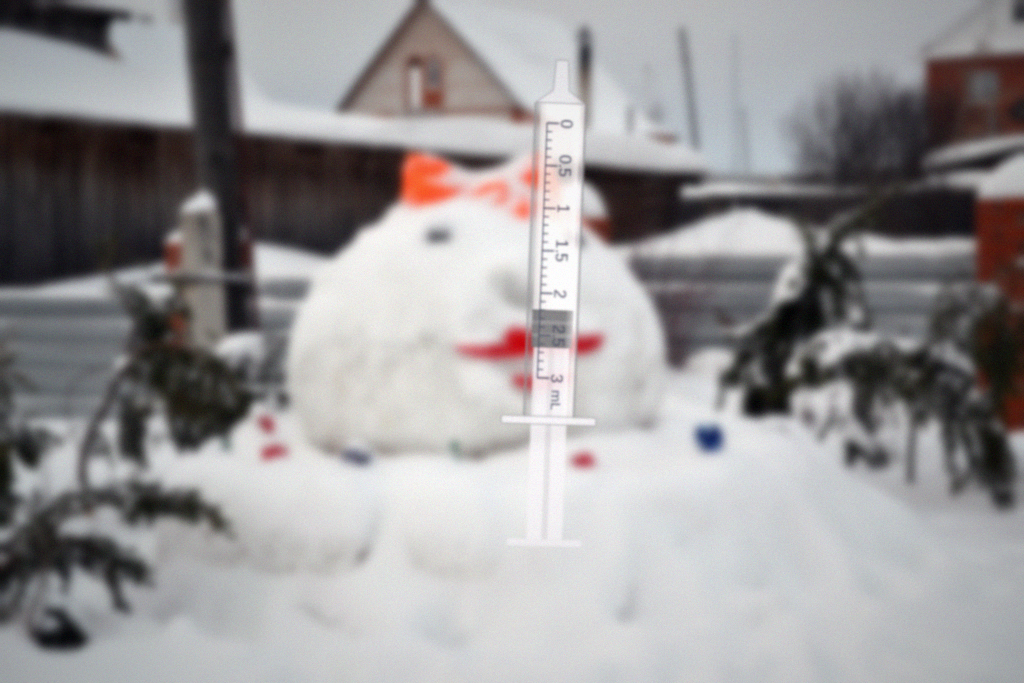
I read 2.2 mL
